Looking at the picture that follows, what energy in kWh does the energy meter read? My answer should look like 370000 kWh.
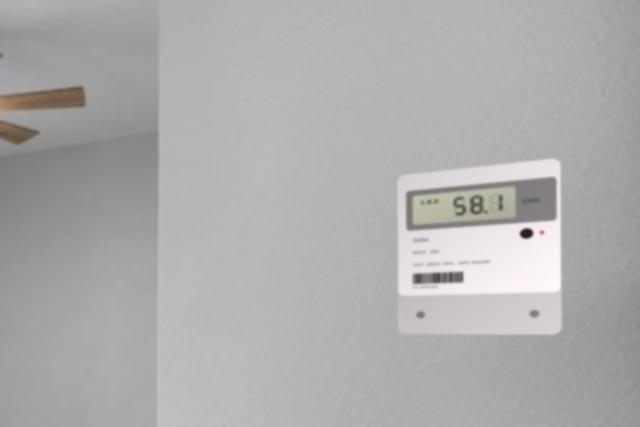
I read 58.1 kWh
